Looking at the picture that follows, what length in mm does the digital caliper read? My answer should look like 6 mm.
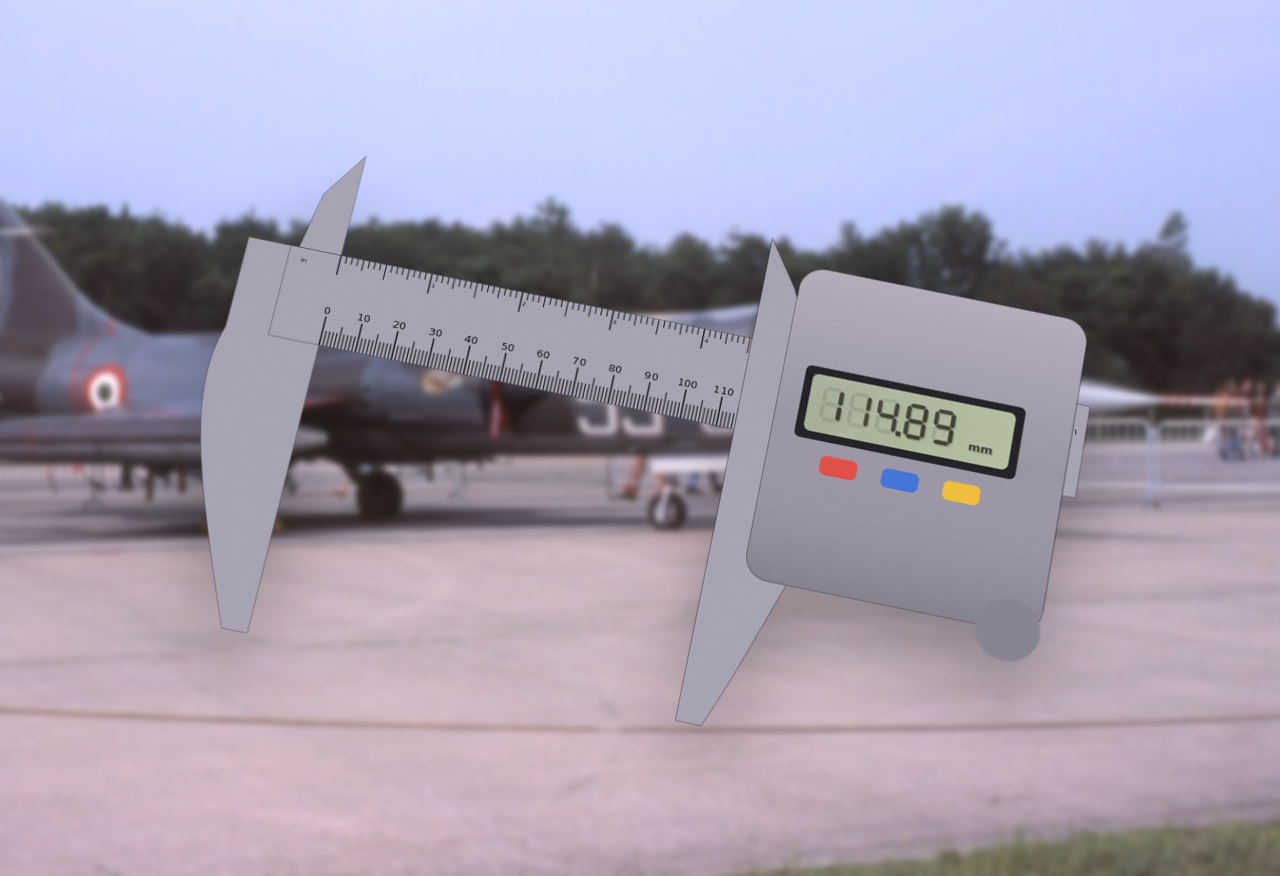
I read 114.89 mm
